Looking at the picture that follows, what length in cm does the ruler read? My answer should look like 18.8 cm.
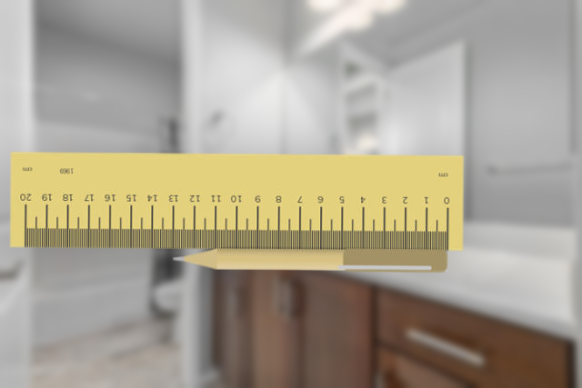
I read 13 cm
